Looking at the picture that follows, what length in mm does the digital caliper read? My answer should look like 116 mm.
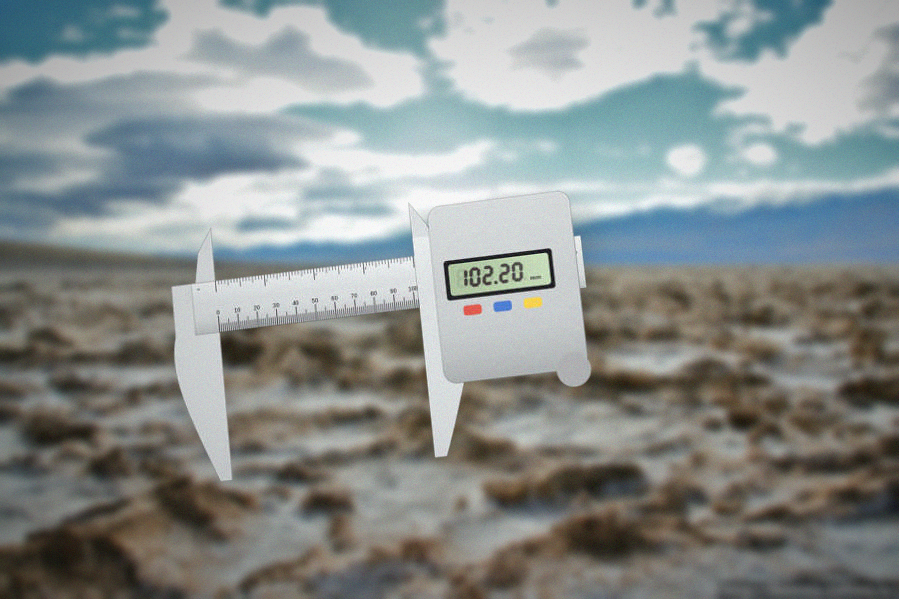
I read 102.20 mm
